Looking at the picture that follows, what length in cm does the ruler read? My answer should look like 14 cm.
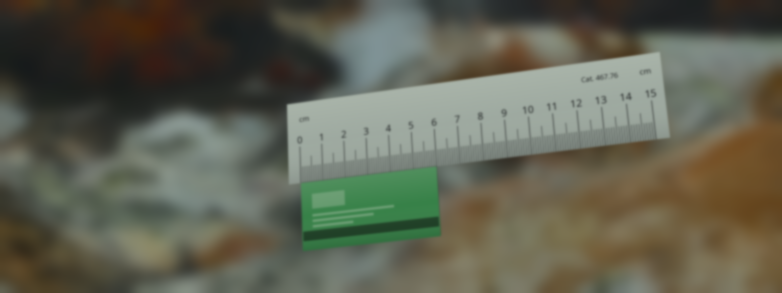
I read 6 cm
